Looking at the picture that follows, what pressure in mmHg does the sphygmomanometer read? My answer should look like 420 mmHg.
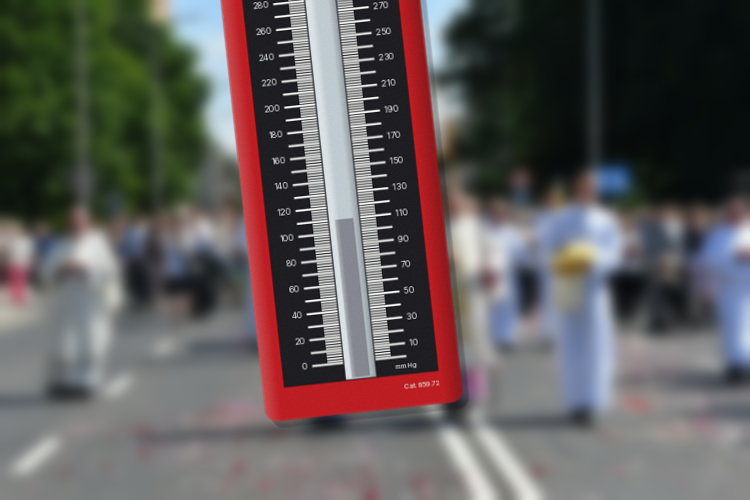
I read 110 mmHg
